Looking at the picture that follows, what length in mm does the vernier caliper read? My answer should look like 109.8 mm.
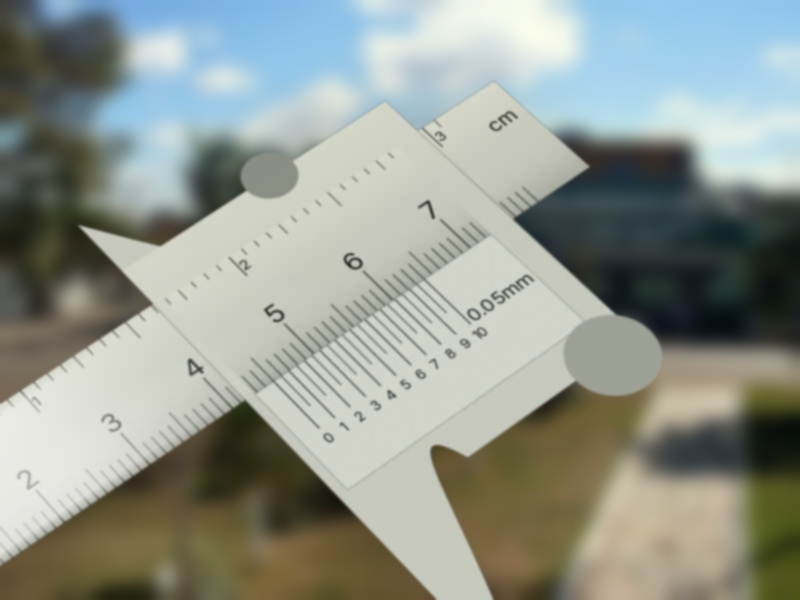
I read 45.0 mm
